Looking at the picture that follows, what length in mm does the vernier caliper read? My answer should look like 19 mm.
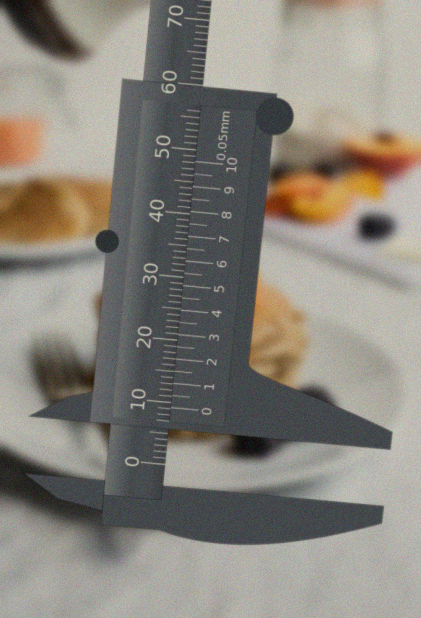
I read 9.2 mm
